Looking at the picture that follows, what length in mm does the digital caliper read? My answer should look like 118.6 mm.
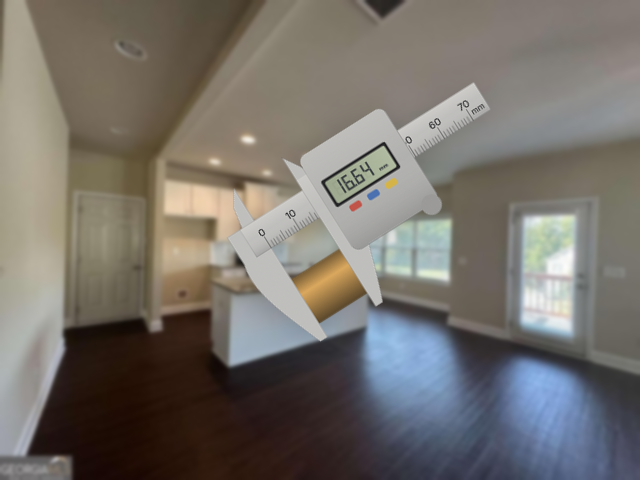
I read 16.64 mm
